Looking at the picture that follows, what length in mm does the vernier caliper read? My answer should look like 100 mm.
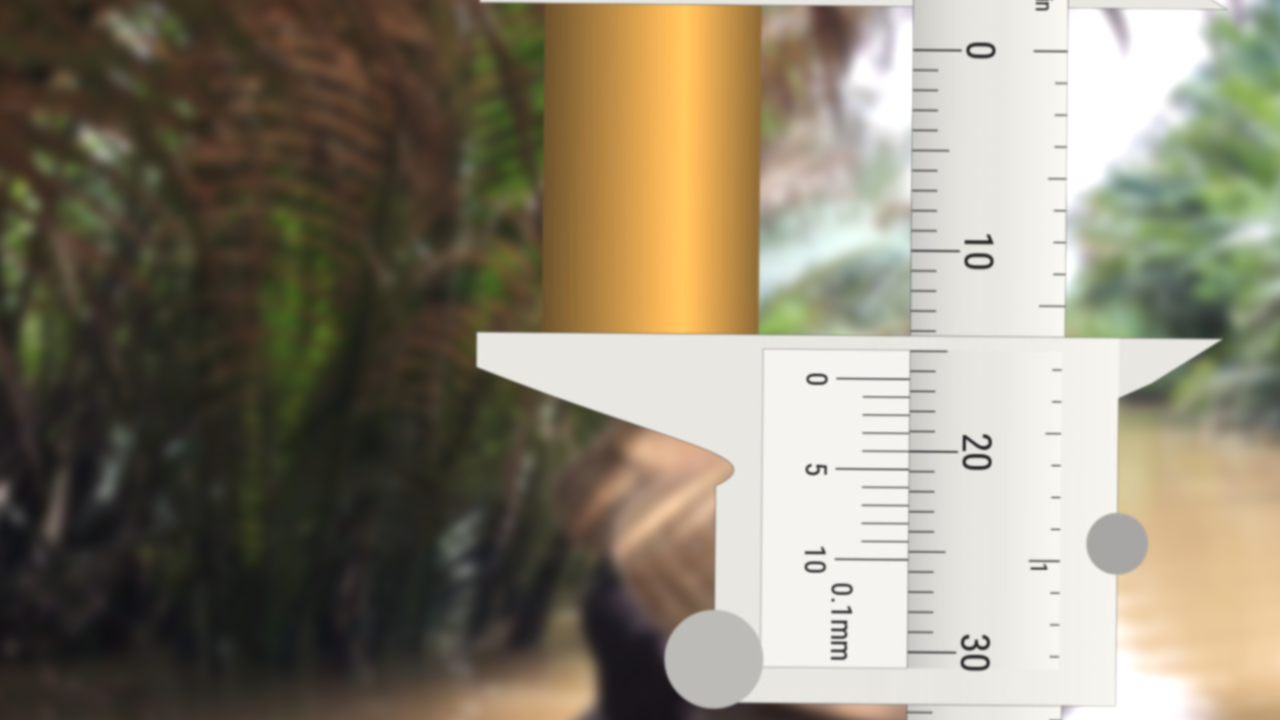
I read 16.4 mm
